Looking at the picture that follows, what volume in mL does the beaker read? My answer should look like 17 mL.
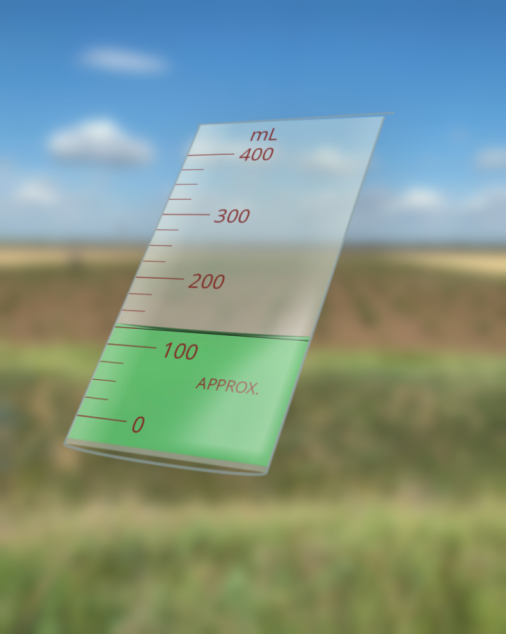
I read 125 mL
